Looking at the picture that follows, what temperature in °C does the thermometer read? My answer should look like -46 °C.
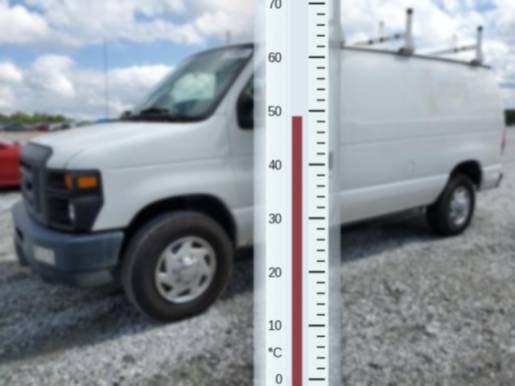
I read 49 °C
